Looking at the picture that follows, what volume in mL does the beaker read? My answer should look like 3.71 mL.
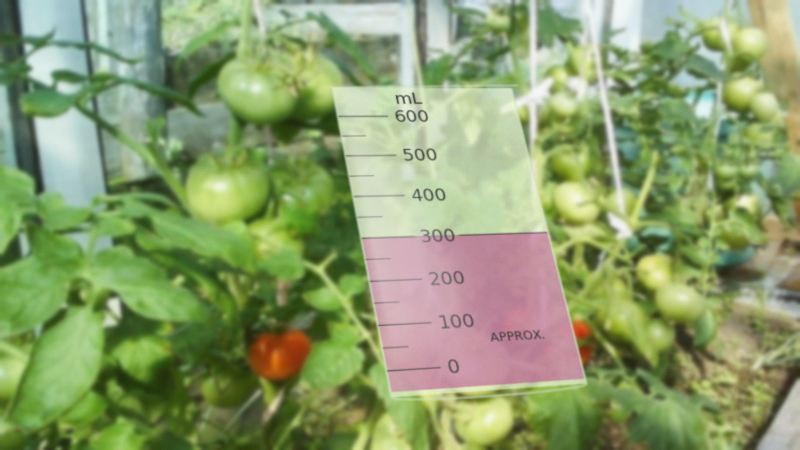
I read 300 mL
